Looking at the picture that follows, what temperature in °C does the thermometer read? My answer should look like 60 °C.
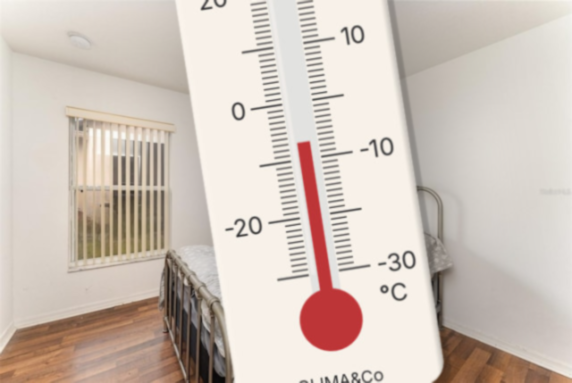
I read -7 °C
